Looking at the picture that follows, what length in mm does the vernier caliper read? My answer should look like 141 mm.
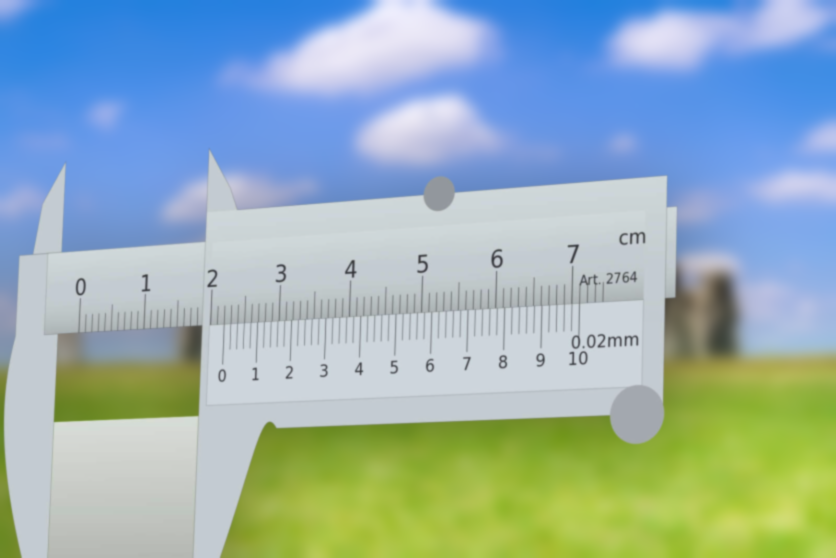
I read 22.0 mm
